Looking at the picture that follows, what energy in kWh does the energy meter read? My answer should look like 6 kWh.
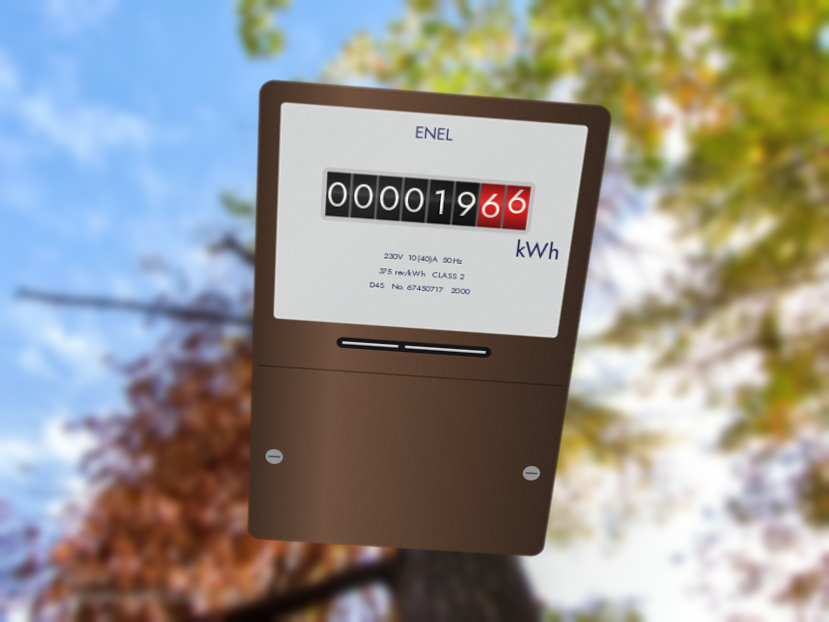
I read 19.66 kWh
